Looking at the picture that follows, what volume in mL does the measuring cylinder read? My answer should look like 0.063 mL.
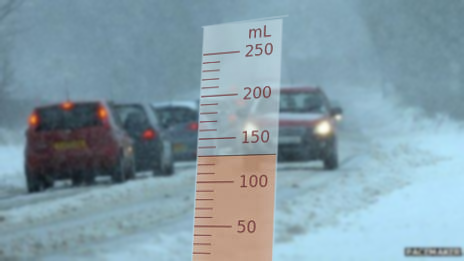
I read 130 mL
